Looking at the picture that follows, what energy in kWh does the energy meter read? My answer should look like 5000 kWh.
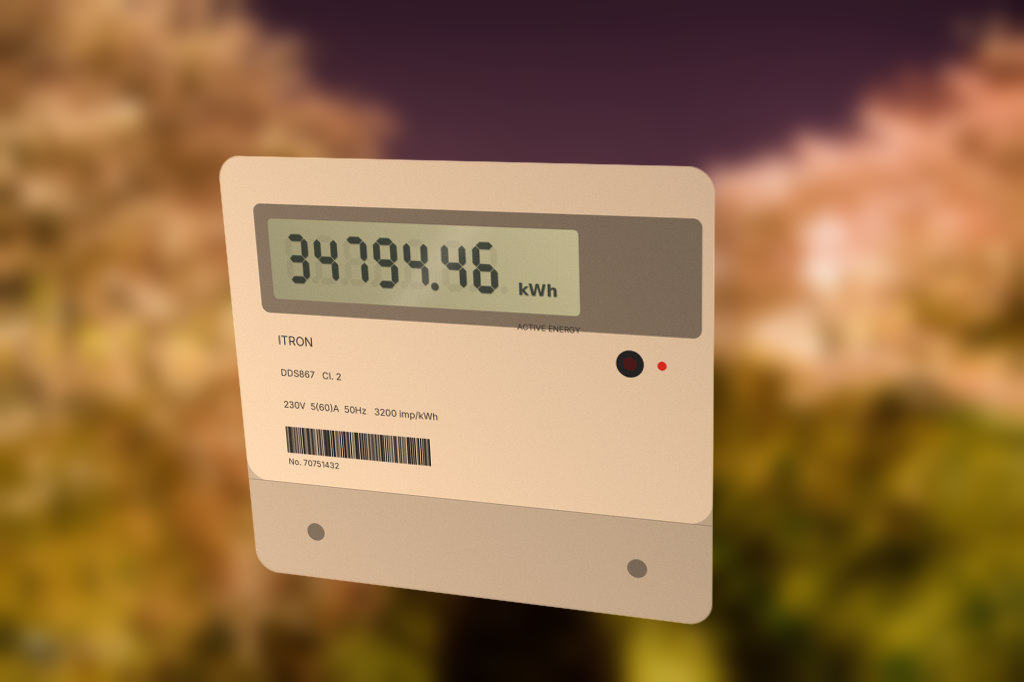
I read 34794.46 kWh
